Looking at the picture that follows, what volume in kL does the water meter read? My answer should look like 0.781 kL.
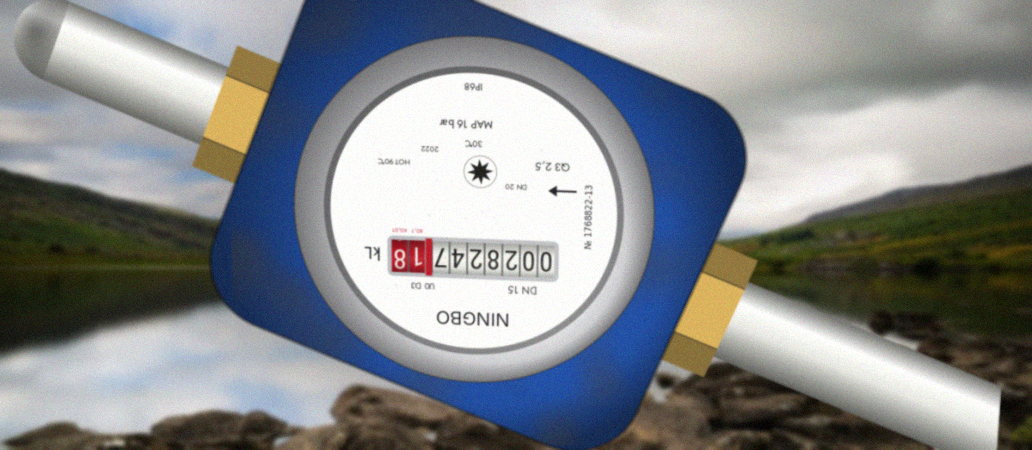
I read 28247.18 kL
